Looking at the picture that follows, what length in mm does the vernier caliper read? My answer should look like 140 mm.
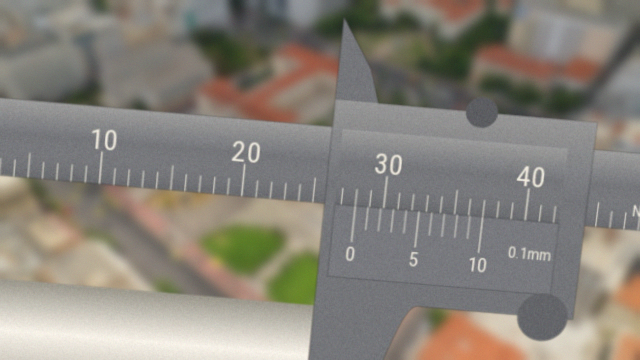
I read 28.0 mm
